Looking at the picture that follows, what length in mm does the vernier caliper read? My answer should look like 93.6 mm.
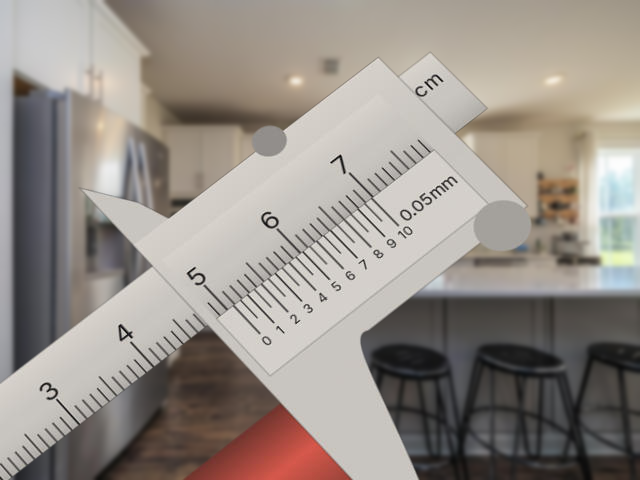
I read 50.8 mm
